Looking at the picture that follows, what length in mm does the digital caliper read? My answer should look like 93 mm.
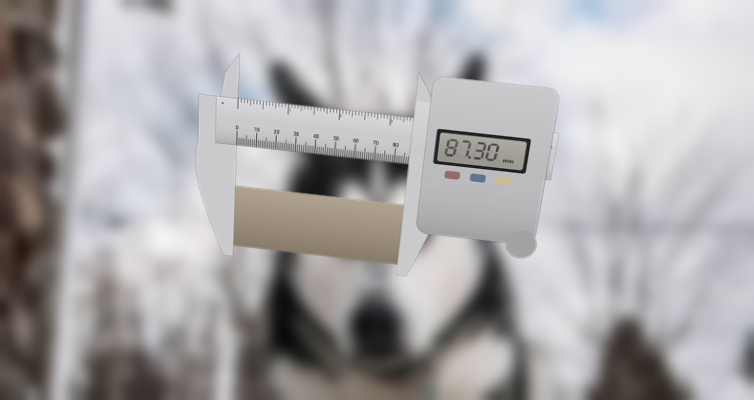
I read 87.30 mm
